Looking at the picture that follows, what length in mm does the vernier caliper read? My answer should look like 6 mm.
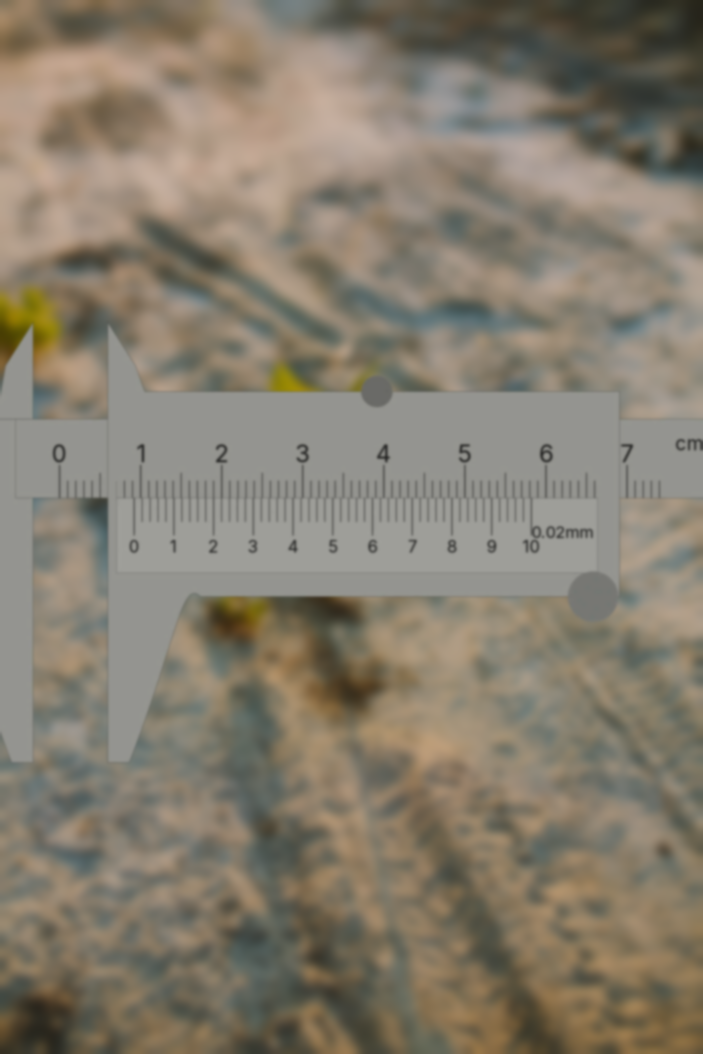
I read 9.2 mm
